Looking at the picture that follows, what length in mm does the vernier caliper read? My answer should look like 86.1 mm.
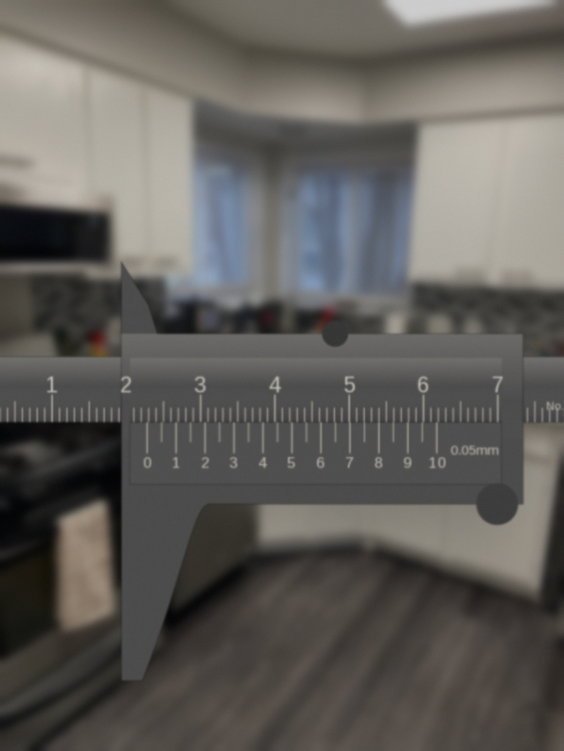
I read 22.8 mm
